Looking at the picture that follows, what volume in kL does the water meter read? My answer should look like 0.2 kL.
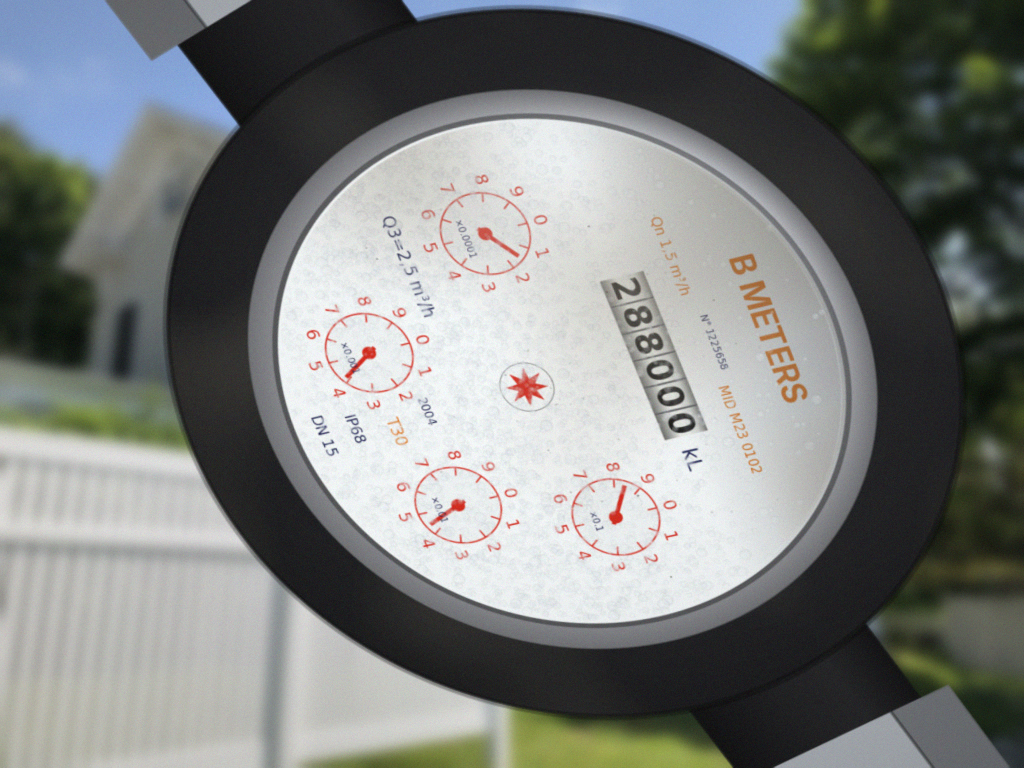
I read 288000.8441 kL
